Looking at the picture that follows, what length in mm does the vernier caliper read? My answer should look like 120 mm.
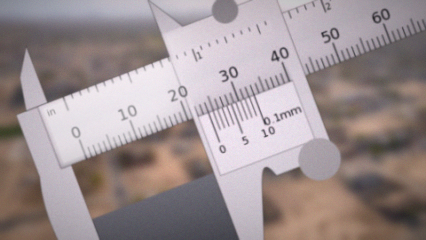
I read 24.0 mm
